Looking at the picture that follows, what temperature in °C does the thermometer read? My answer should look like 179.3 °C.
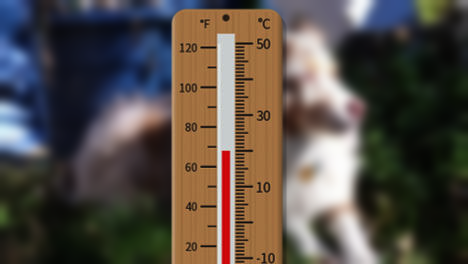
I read 20 °C
